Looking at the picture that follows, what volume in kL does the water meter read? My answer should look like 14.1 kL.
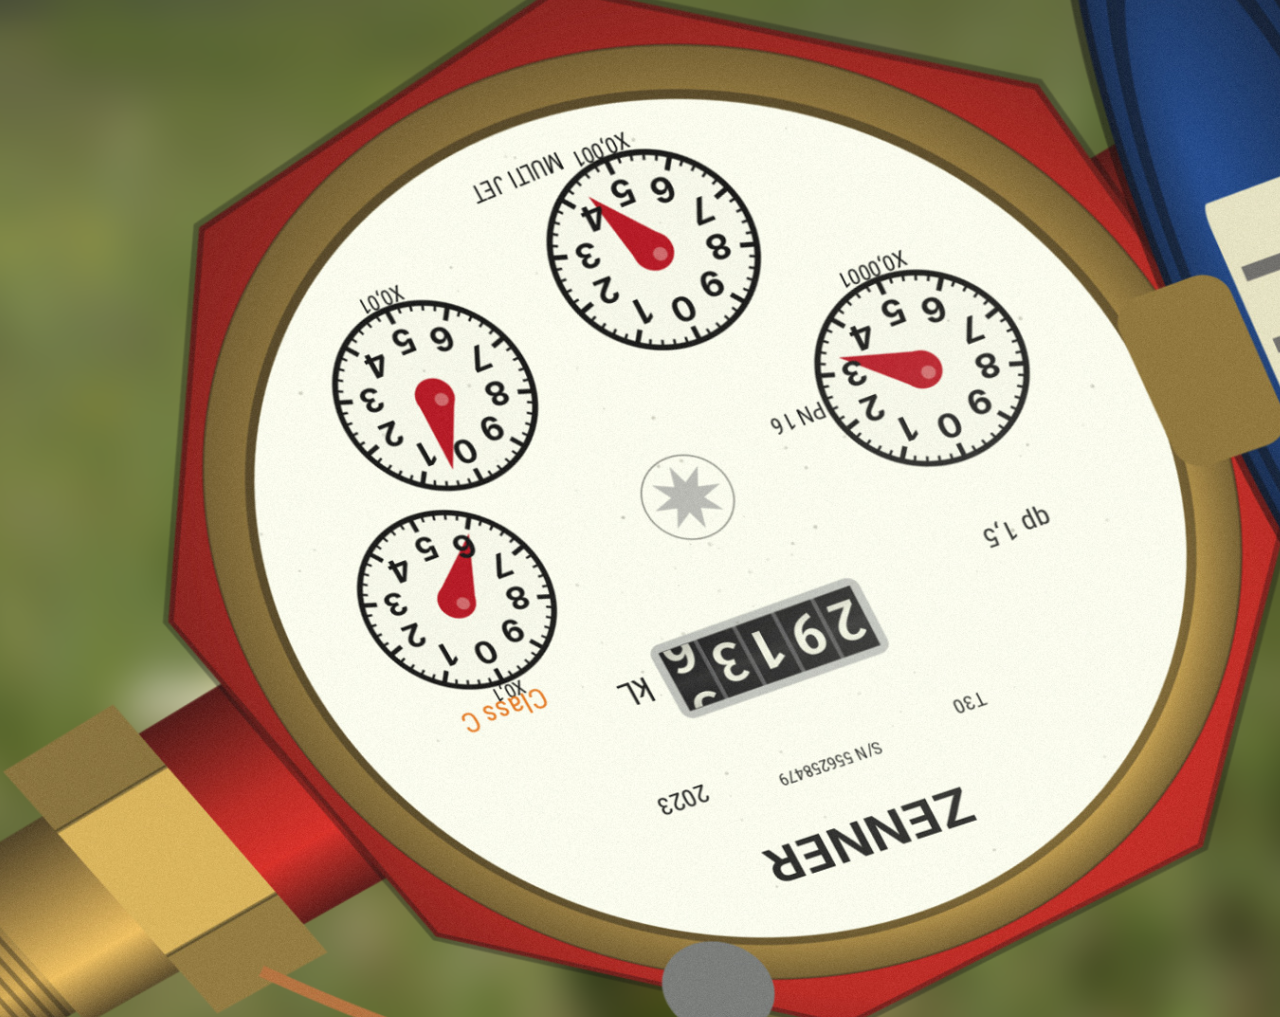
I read 29135.6043 kL
